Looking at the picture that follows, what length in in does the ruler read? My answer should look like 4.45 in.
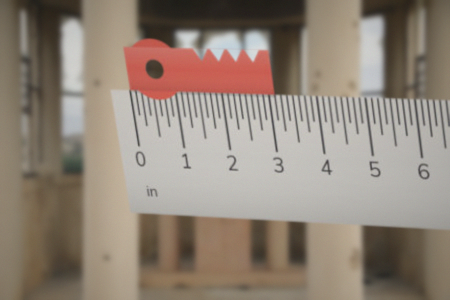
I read 3.125 in
